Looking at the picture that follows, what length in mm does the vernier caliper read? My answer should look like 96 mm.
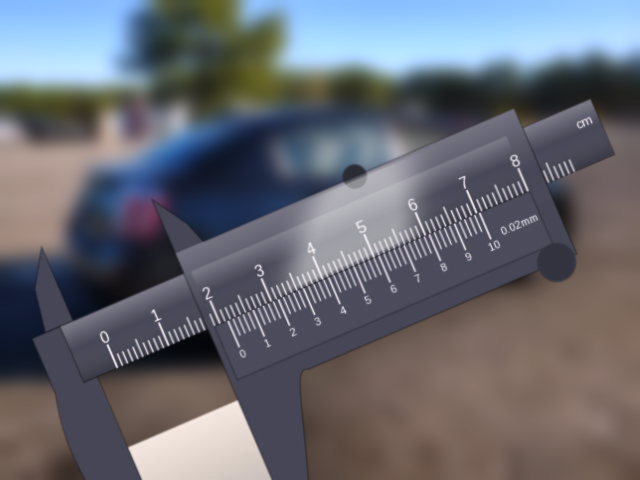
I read 21.5 mm
